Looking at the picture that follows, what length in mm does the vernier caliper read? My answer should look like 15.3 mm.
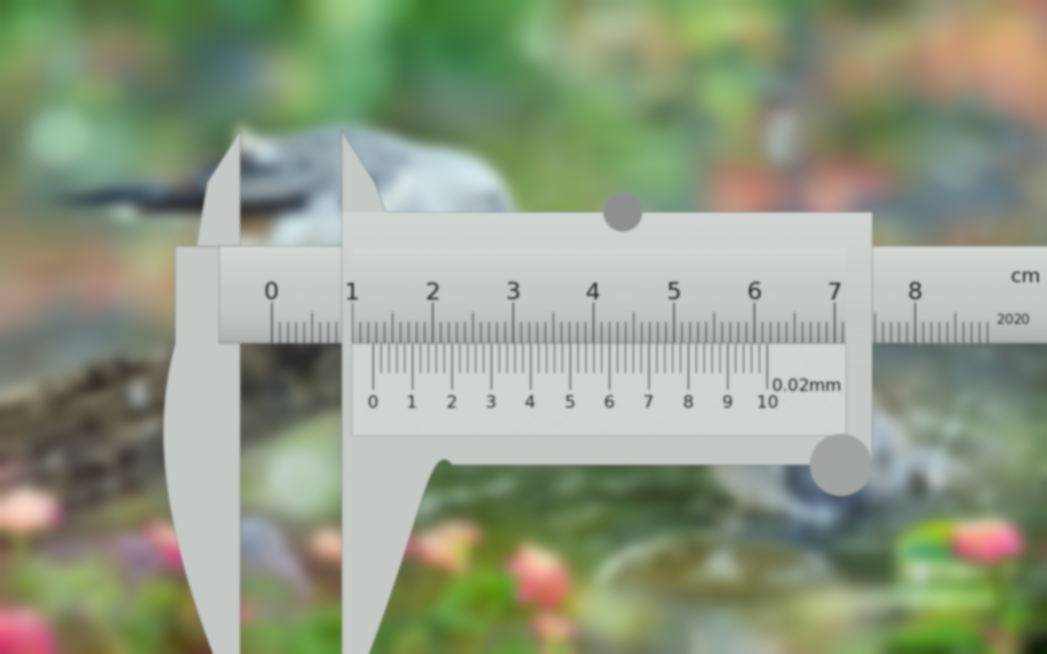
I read 12.6 mm
